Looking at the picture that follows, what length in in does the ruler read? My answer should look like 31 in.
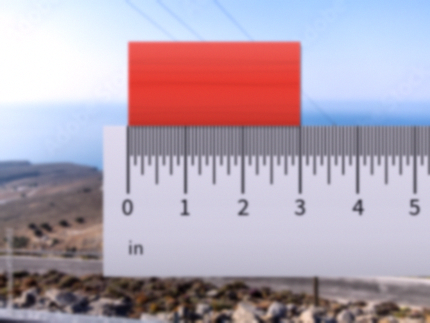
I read 3 in
